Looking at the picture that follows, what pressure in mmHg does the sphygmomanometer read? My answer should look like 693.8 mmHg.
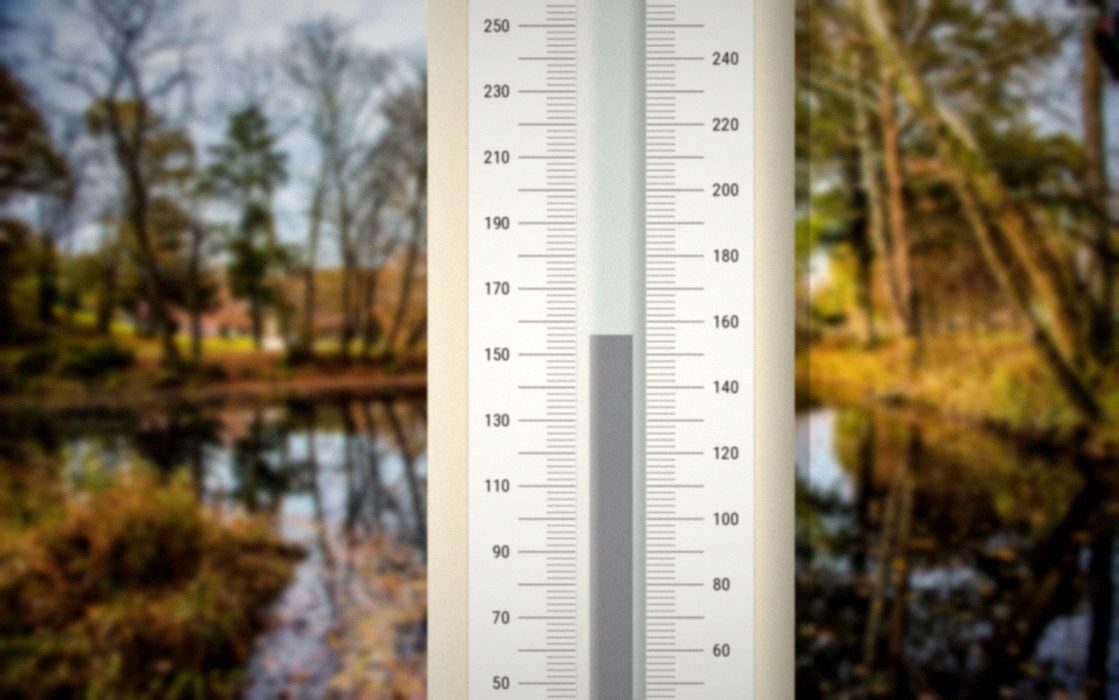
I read 156 mmHg
